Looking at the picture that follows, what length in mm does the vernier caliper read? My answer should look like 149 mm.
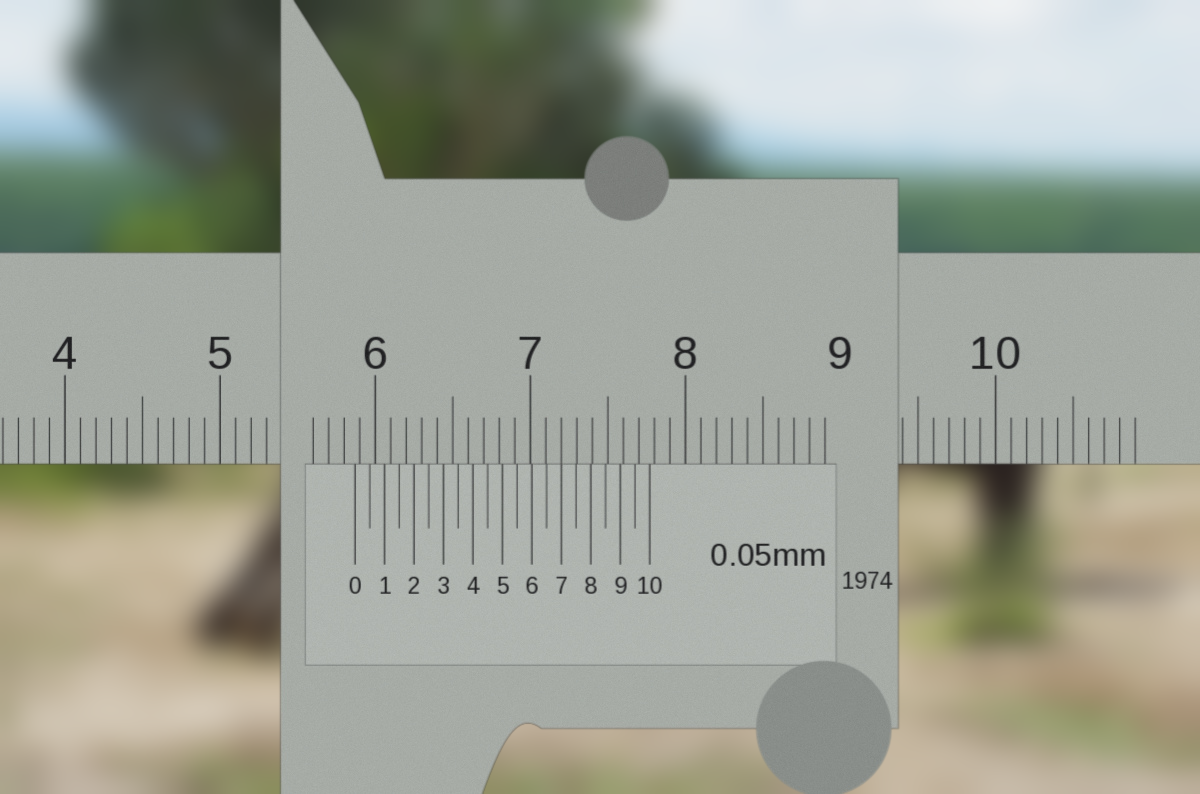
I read 58.7 mm
